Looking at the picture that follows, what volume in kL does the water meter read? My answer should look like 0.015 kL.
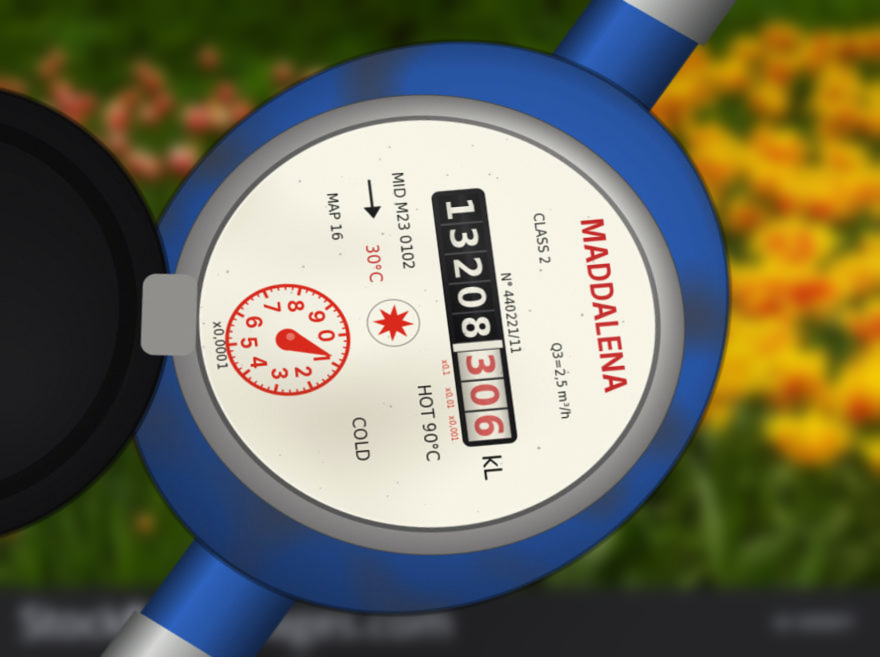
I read 13208.3060 kL
